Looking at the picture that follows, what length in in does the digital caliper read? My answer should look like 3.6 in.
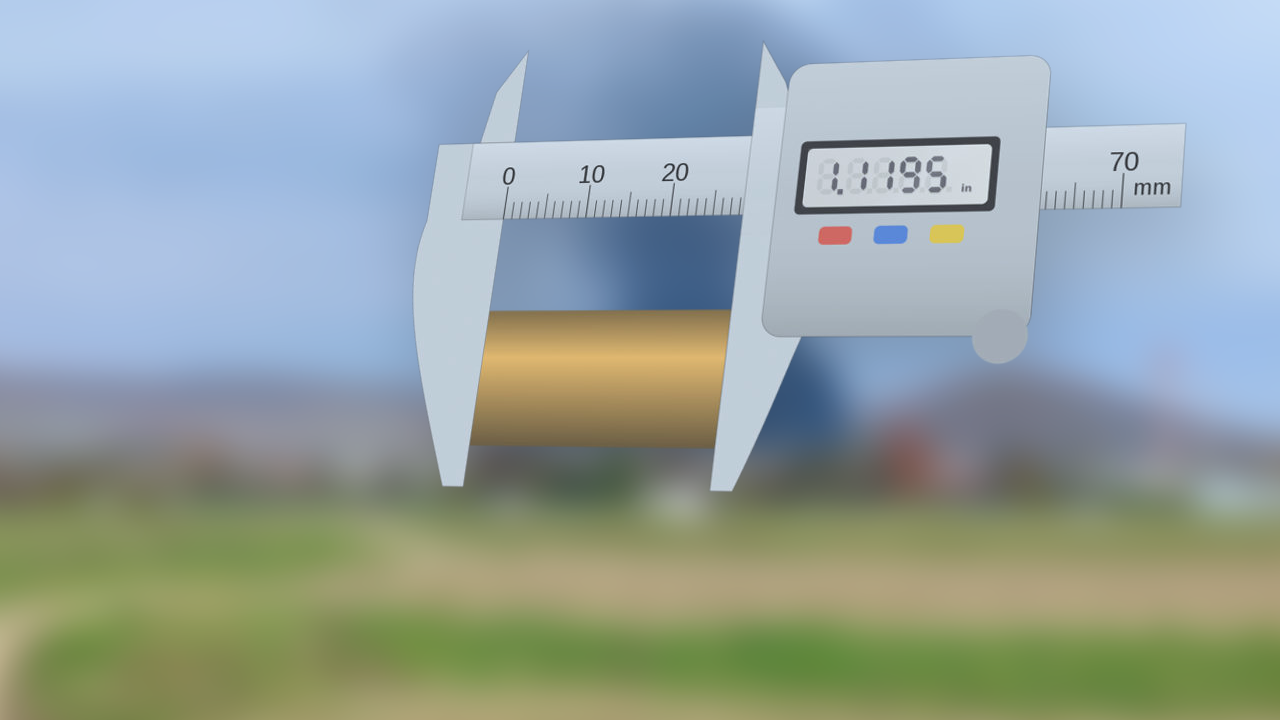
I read 1.1195 in
